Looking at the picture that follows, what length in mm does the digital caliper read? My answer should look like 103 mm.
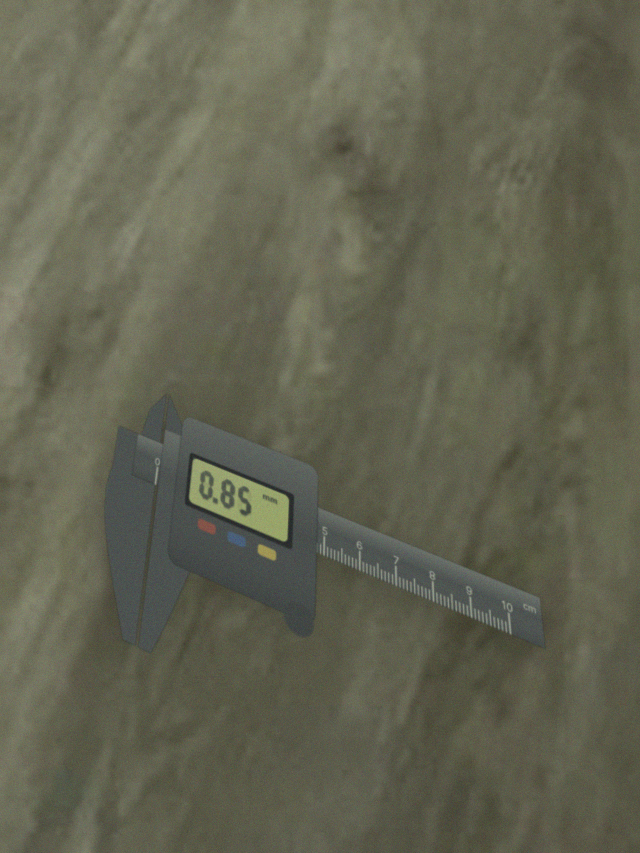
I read 0.85 mm
